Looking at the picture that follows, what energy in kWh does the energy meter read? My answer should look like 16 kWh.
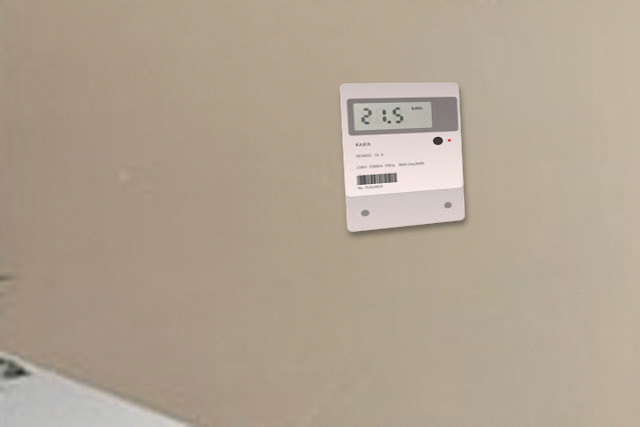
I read 21.5 kWh
